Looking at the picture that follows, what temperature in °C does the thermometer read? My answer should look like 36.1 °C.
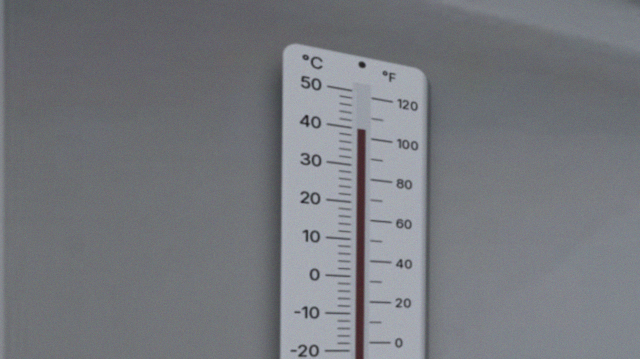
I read 40 °C
